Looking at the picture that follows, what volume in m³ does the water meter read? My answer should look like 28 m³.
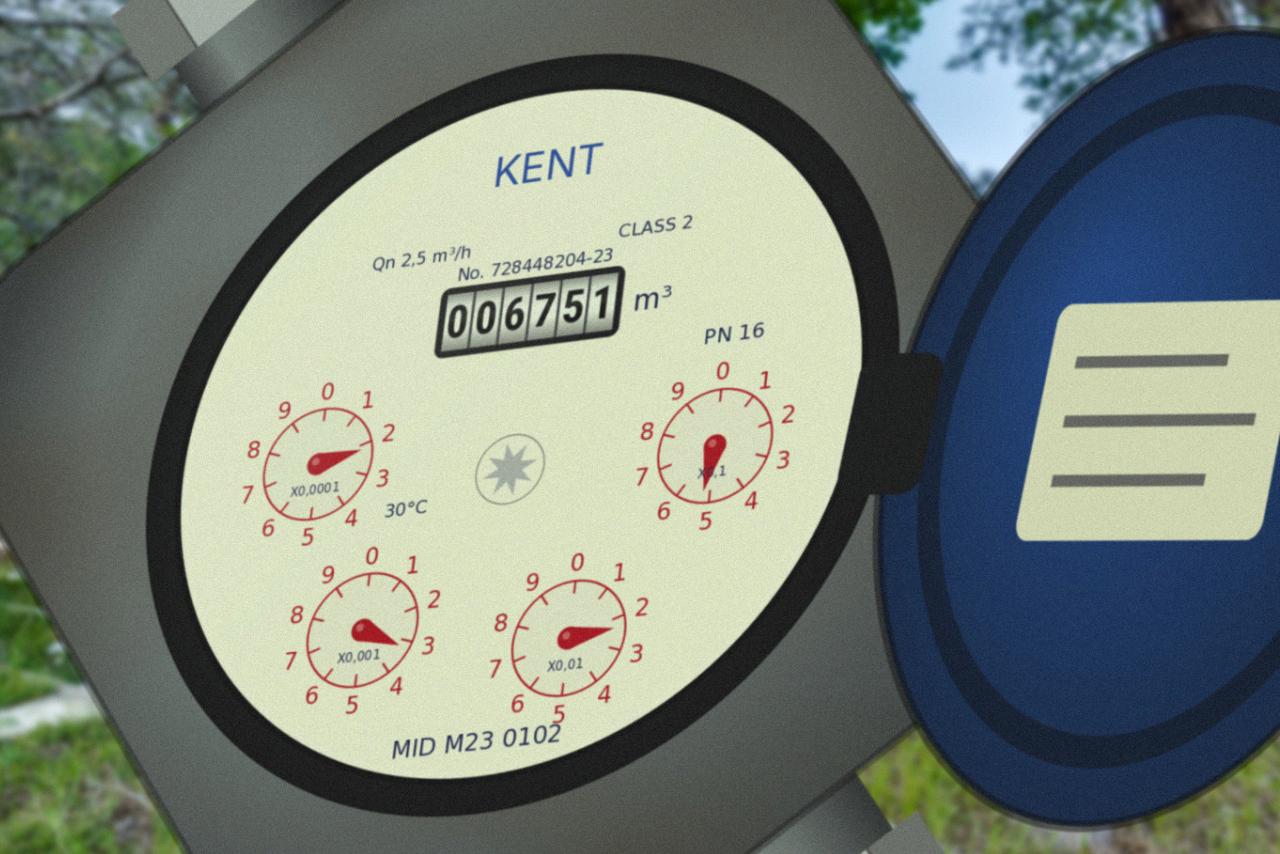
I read 6751.5232 m³
